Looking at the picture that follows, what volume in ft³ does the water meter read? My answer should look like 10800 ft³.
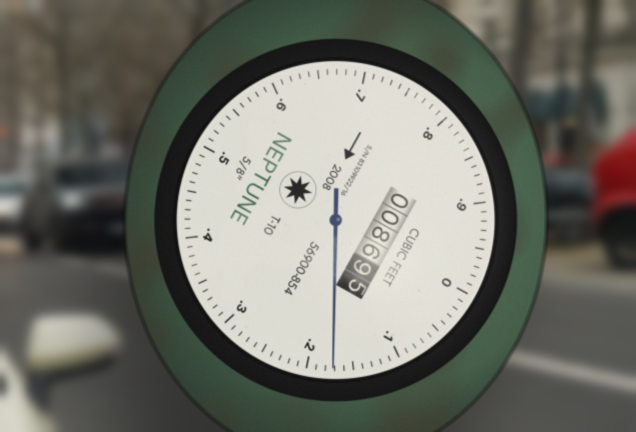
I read 8695.17 ft³
